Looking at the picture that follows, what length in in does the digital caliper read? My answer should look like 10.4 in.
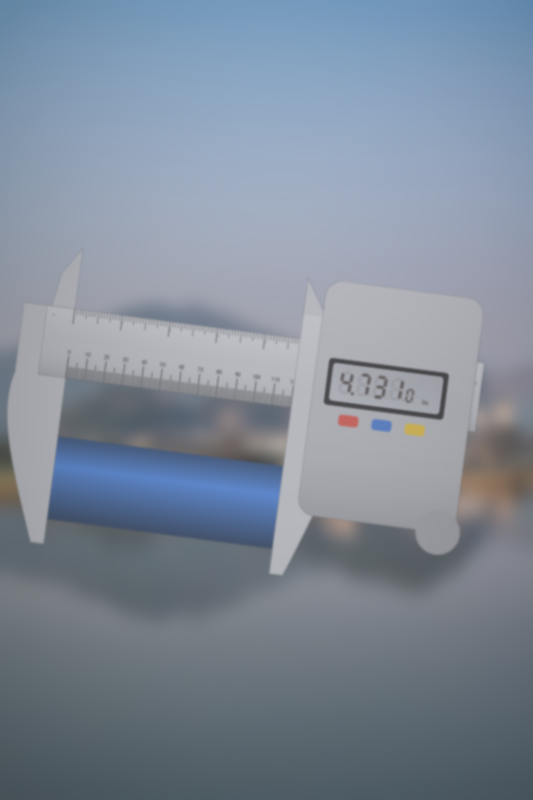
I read 4.7310 in
